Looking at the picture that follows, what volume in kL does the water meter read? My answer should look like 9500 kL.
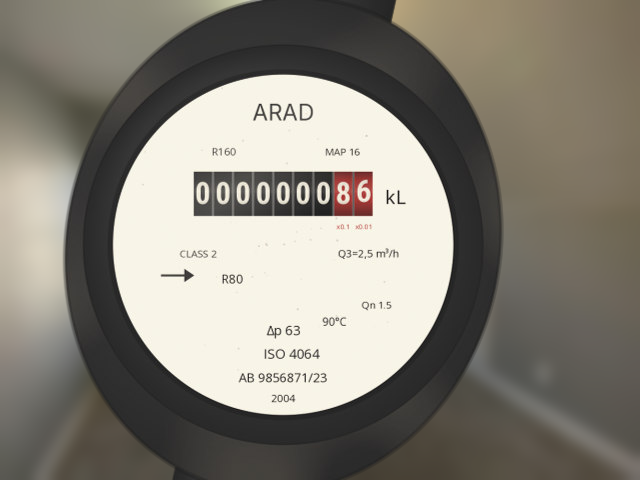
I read 0.86 kL
